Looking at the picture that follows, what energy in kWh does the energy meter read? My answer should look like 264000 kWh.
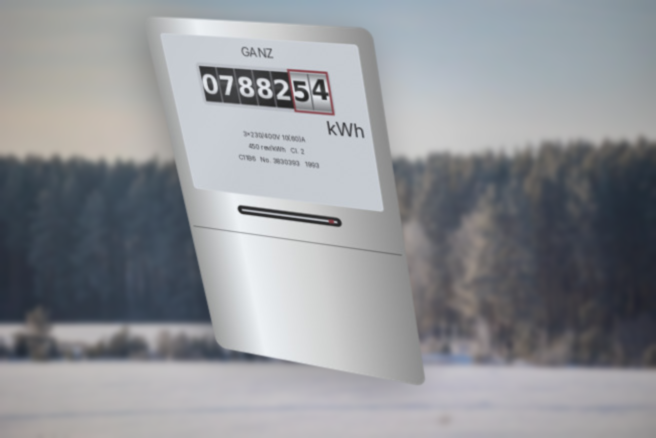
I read 7882.54 kWh
